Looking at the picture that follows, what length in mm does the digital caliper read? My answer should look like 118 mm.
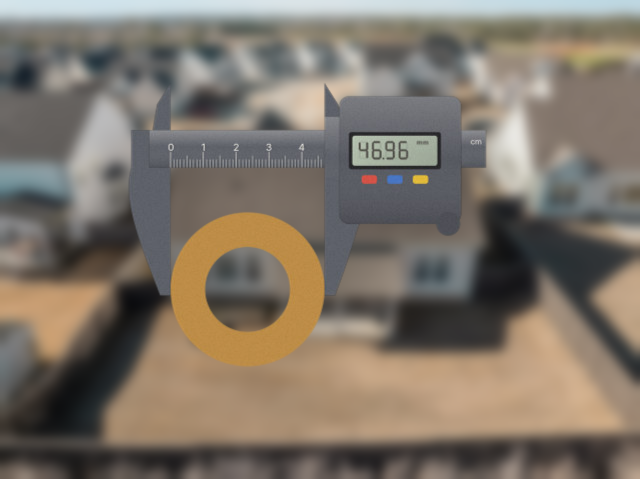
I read 46.96 mm
